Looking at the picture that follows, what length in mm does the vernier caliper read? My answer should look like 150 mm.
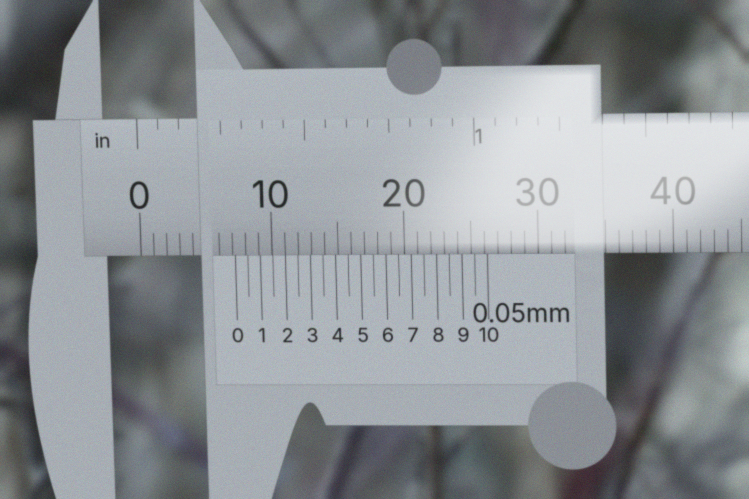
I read 7.2 mm
